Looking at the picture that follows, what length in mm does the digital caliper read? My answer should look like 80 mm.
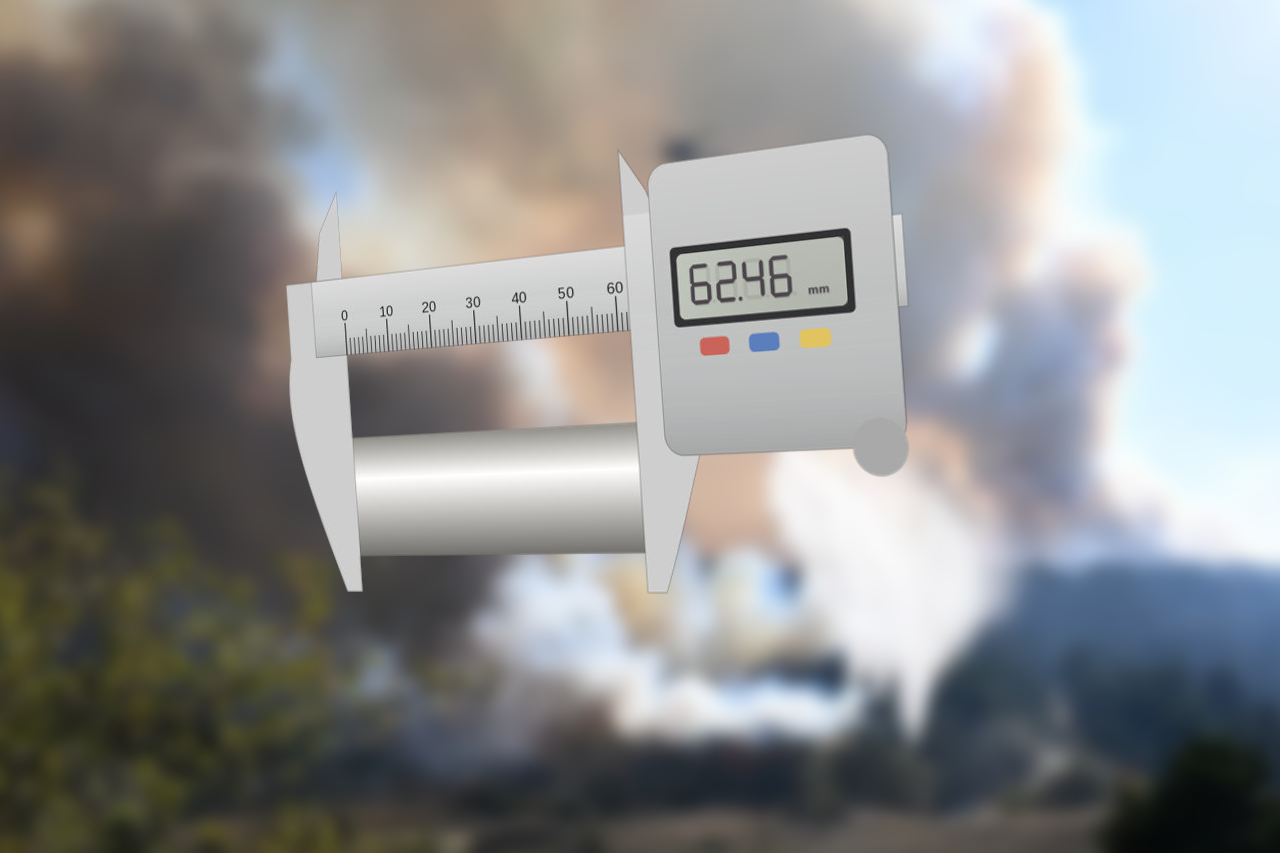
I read 62.46 mm
